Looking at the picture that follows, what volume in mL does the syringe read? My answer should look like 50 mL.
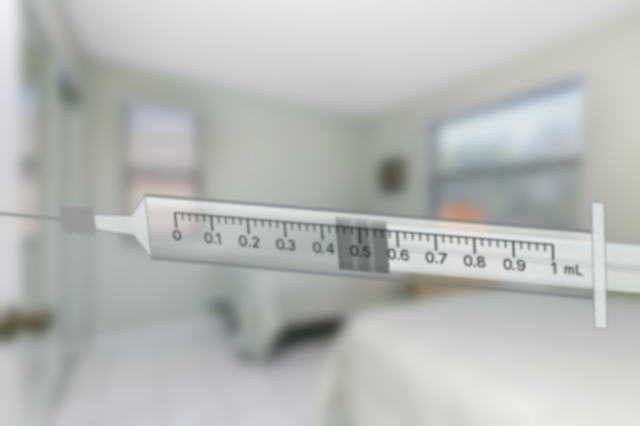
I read 0.44 mL
